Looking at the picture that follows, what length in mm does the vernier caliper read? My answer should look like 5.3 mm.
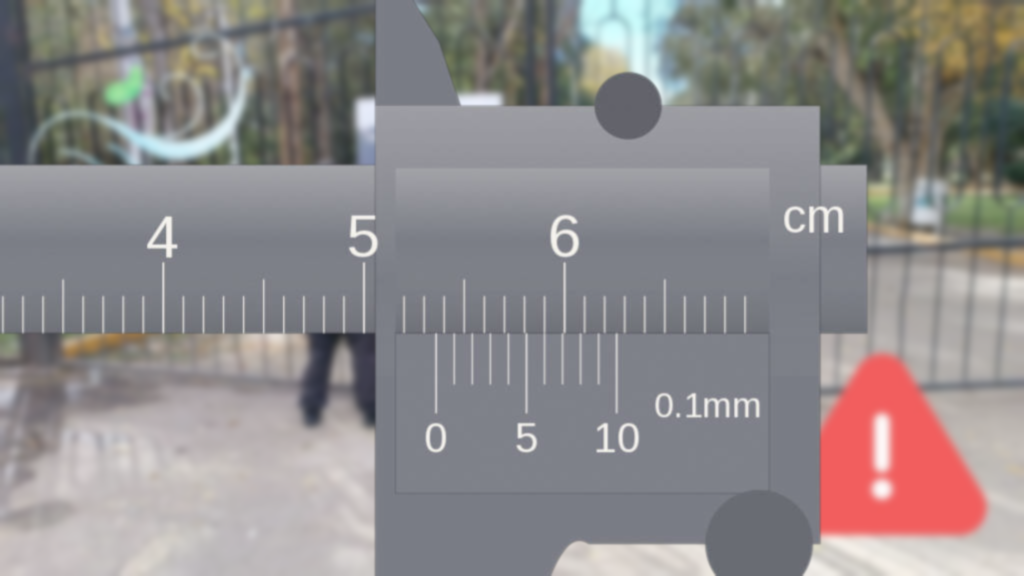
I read 53.6 mm
